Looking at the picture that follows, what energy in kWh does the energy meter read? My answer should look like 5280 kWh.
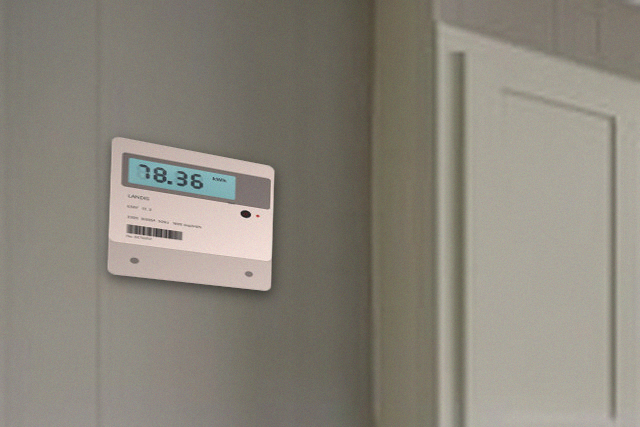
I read 78.36 kWh
